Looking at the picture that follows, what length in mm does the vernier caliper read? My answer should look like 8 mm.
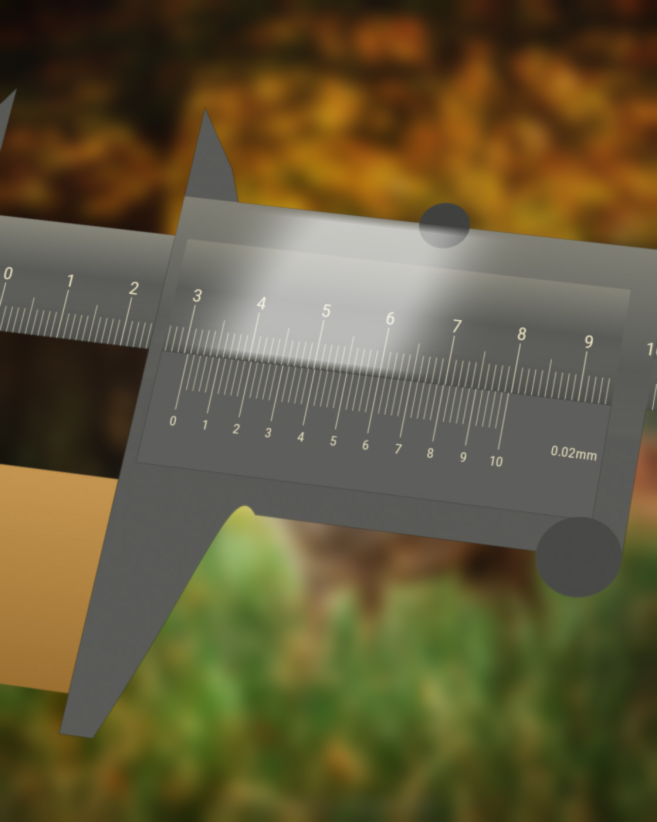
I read 30.6 mm
